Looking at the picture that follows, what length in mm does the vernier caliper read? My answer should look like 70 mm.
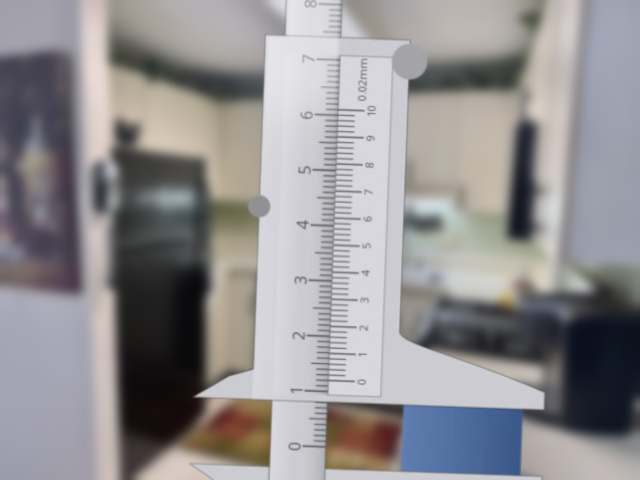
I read 12.0 mm
